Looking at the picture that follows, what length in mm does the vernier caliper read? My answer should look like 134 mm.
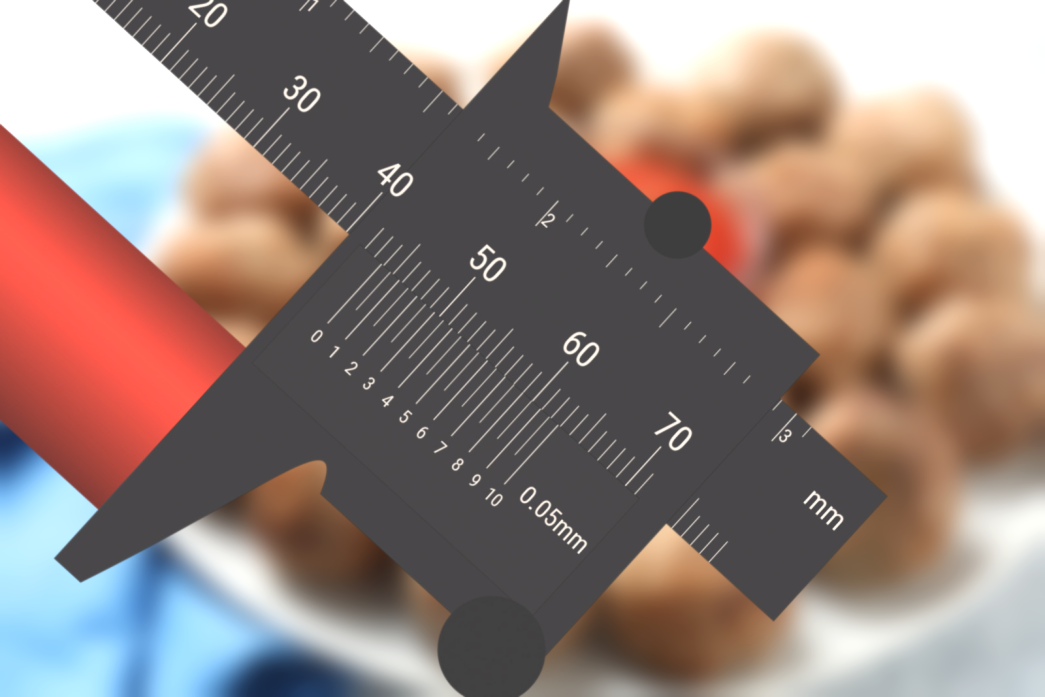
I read 43.8 mm
